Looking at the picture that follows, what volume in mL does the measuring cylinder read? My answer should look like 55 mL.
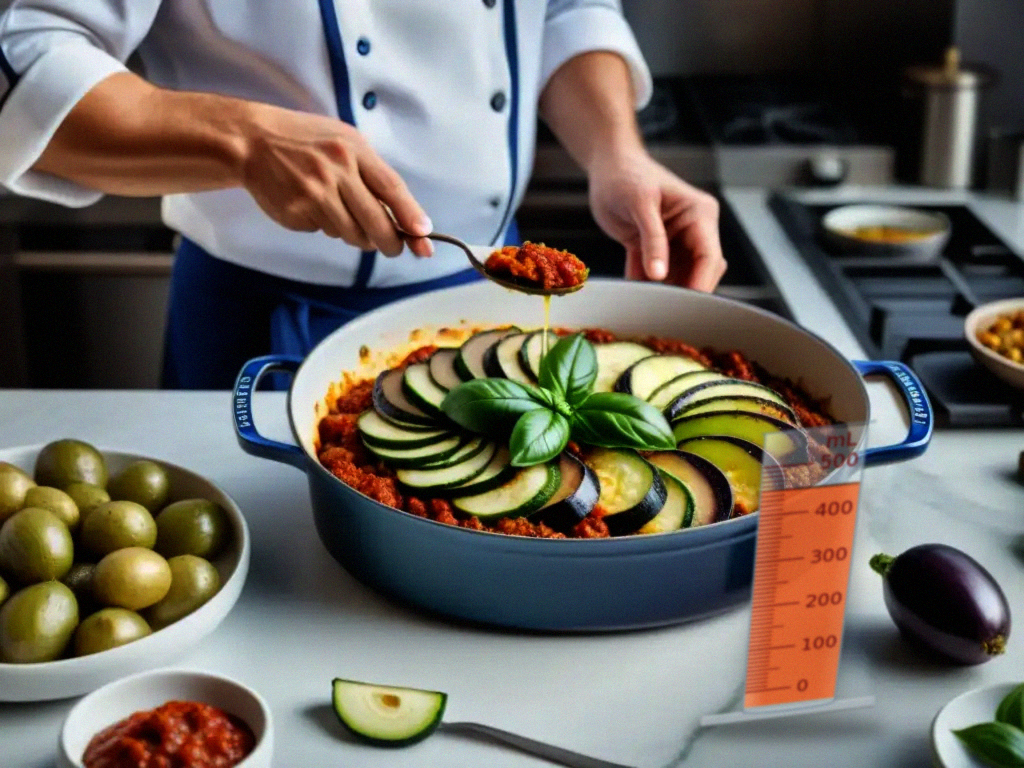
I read 450 mL
